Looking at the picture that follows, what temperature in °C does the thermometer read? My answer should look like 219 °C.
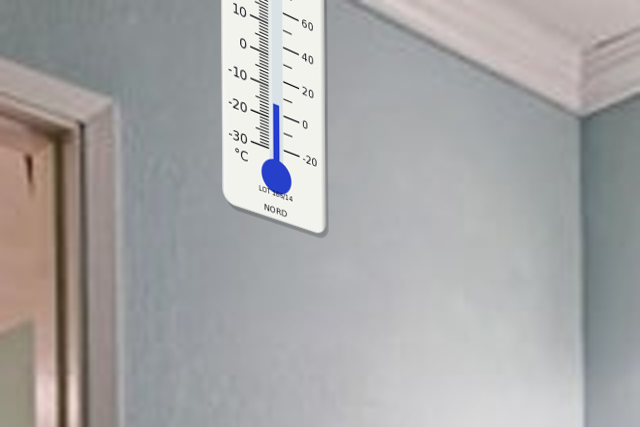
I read -15 °C
